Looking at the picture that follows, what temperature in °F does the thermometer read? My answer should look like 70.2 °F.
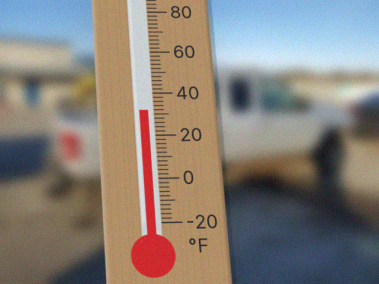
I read 32 °F
